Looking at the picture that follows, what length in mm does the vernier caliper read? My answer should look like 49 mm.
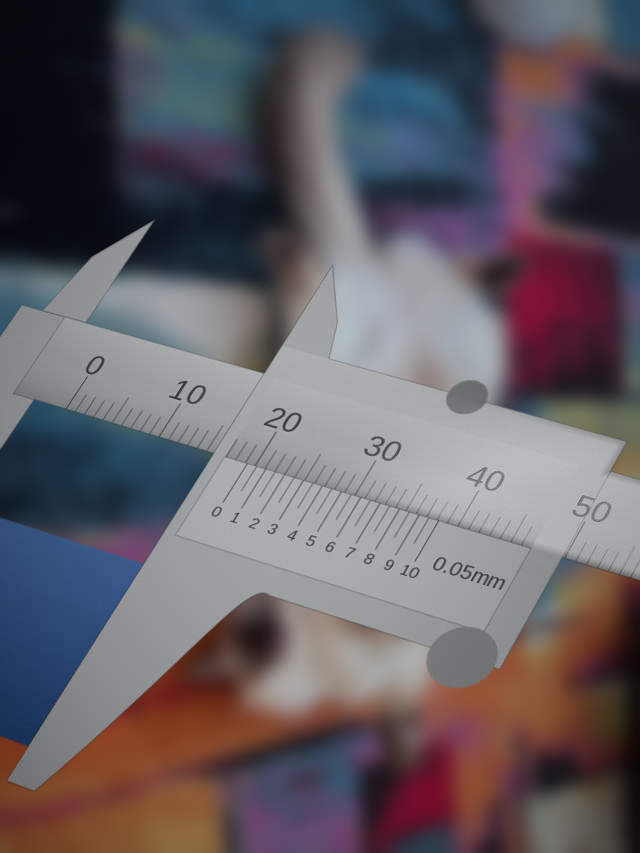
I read 19.2 mm
